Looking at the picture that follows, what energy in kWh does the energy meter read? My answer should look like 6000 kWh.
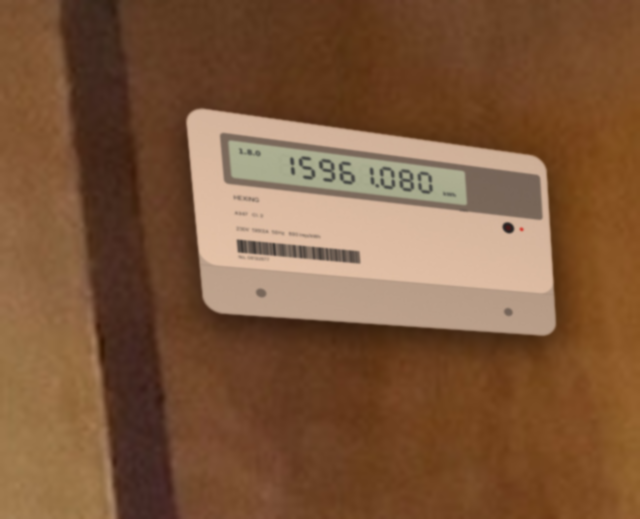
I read 15961.080 kWh
